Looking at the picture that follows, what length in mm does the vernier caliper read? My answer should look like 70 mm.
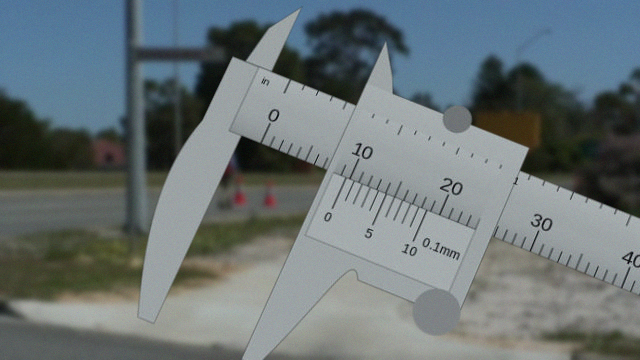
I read 9.6 mm
